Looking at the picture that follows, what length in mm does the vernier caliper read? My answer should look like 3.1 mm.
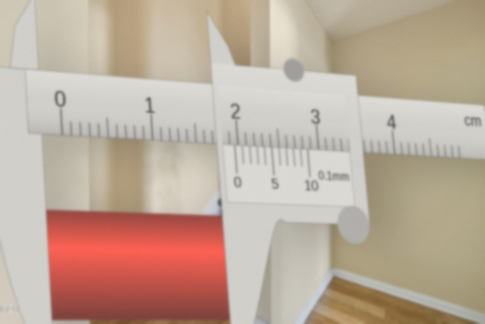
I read 19.6 mm
